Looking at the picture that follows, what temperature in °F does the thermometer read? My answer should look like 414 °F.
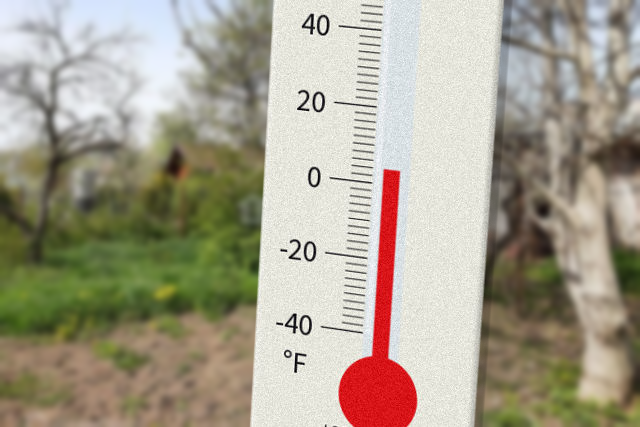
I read 4 °F
